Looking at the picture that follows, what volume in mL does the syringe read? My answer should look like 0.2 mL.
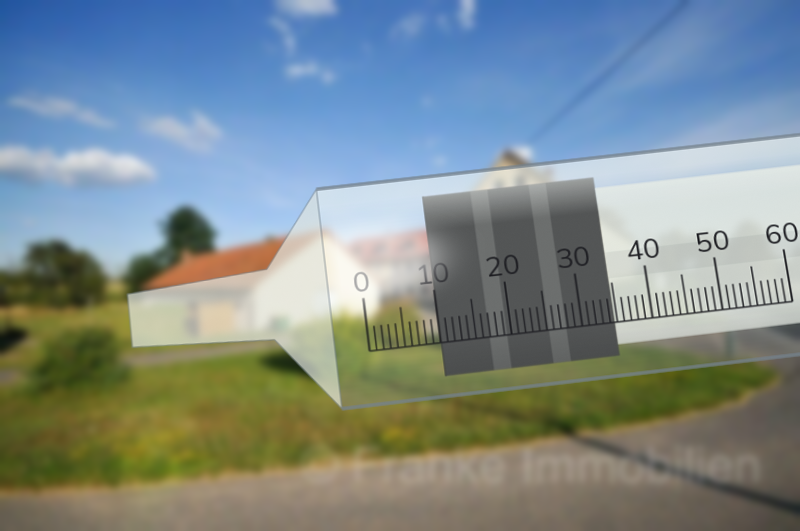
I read 10 mL
